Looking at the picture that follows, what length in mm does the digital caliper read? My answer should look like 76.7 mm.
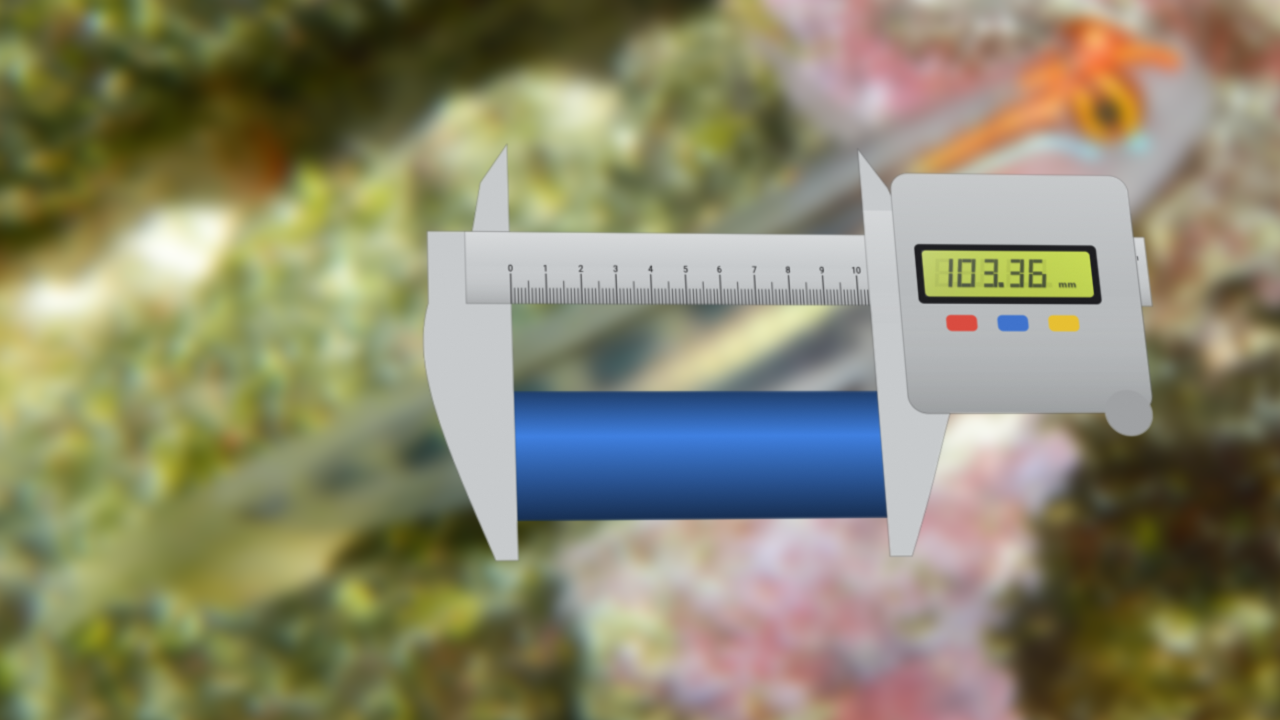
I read 103.36 mm
